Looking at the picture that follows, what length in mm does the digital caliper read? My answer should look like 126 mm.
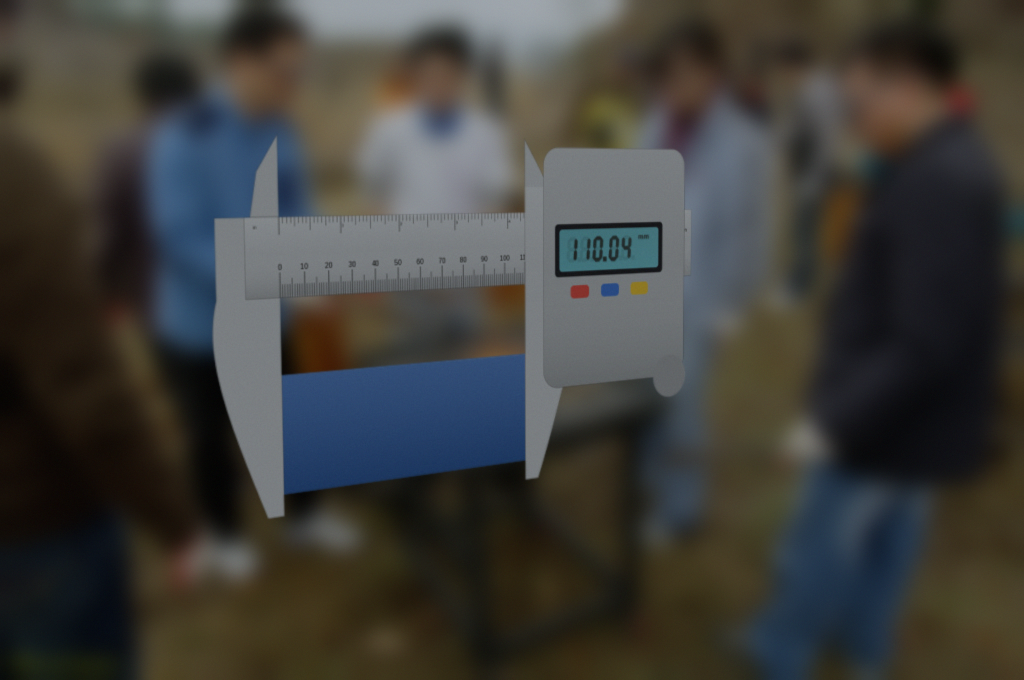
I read 110.04 mm
